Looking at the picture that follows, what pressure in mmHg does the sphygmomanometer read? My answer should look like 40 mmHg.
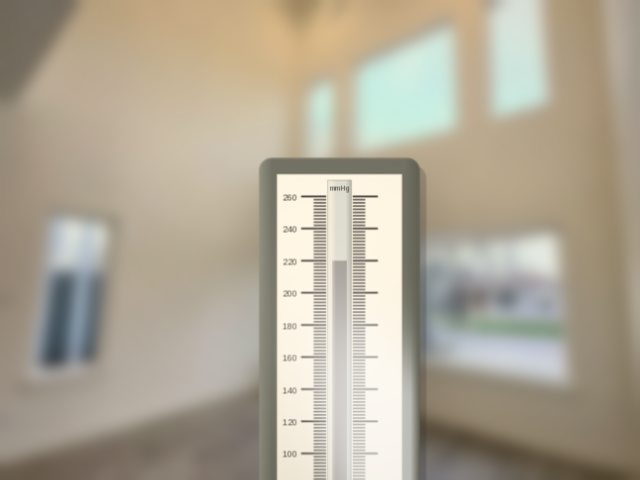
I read 220 mmHg
